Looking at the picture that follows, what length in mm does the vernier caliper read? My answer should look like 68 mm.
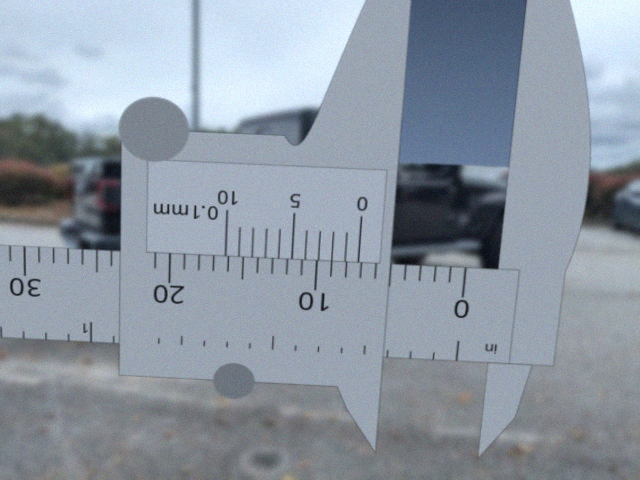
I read 7.2 mm
